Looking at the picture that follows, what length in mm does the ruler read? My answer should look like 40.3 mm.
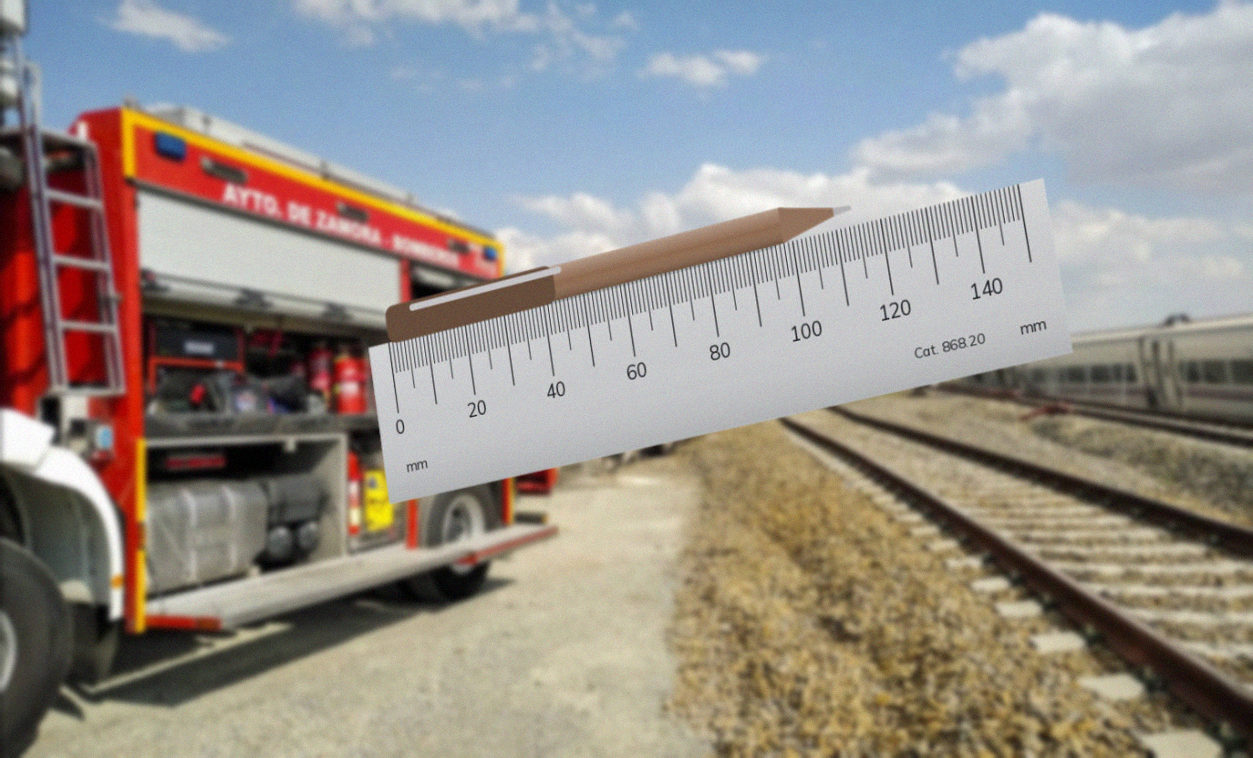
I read 114 mm
